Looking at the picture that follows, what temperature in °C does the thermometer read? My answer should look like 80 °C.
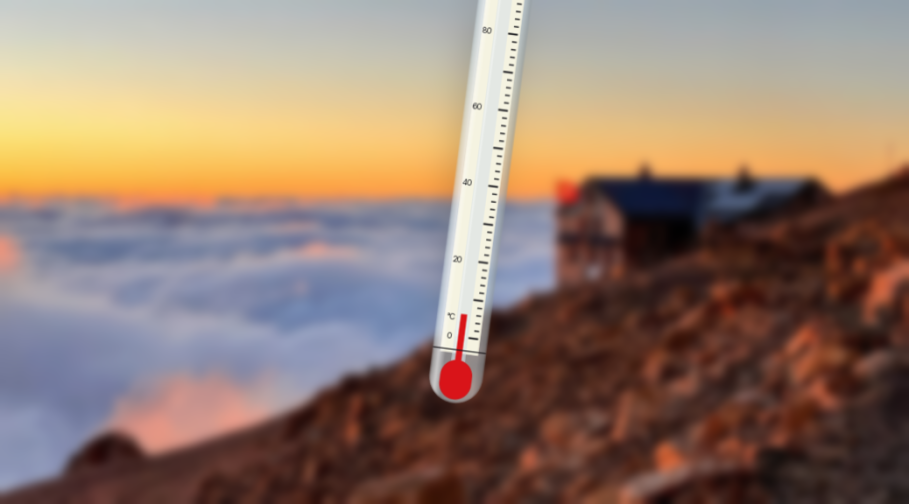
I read 6 °C
